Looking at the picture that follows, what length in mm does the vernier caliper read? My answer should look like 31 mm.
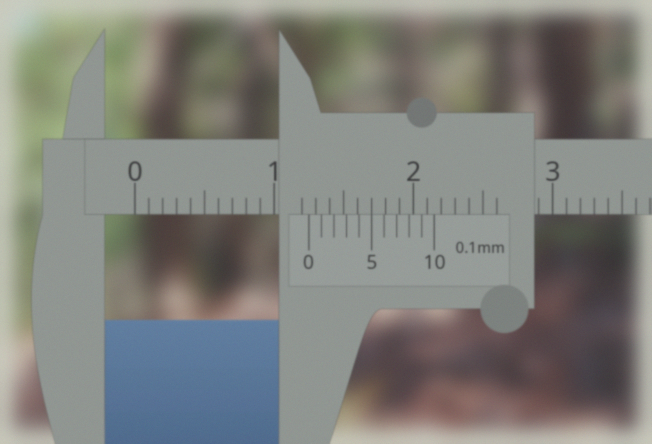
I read 12.5 mm
